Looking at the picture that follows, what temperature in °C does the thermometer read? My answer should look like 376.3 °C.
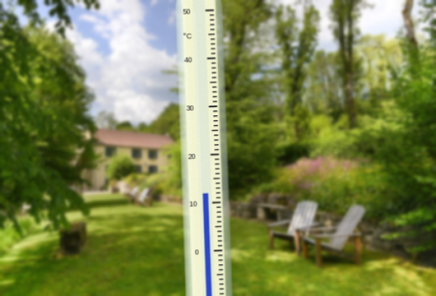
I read 12 °C
